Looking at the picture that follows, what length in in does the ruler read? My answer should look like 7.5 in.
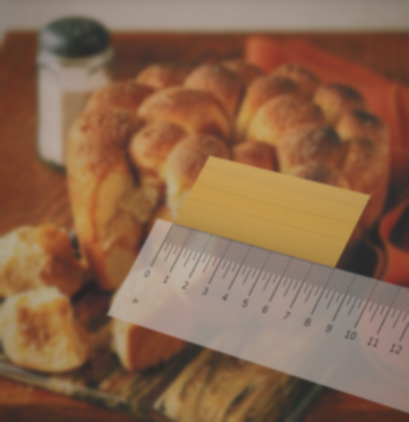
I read 8 in
